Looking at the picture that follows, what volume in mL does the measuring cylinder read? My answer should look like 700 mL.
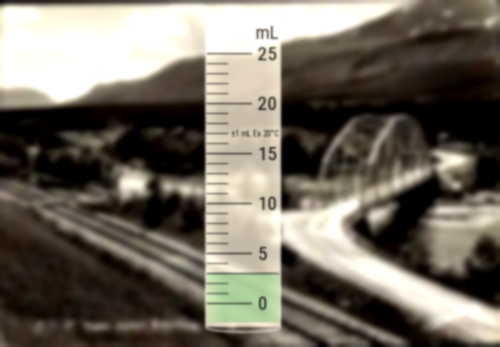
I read 3 mL
